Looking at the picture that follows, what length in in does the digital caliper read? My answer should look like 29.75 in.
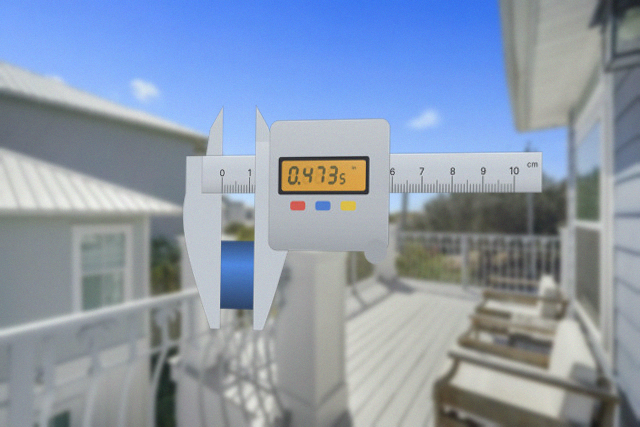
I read 0.4735 in
